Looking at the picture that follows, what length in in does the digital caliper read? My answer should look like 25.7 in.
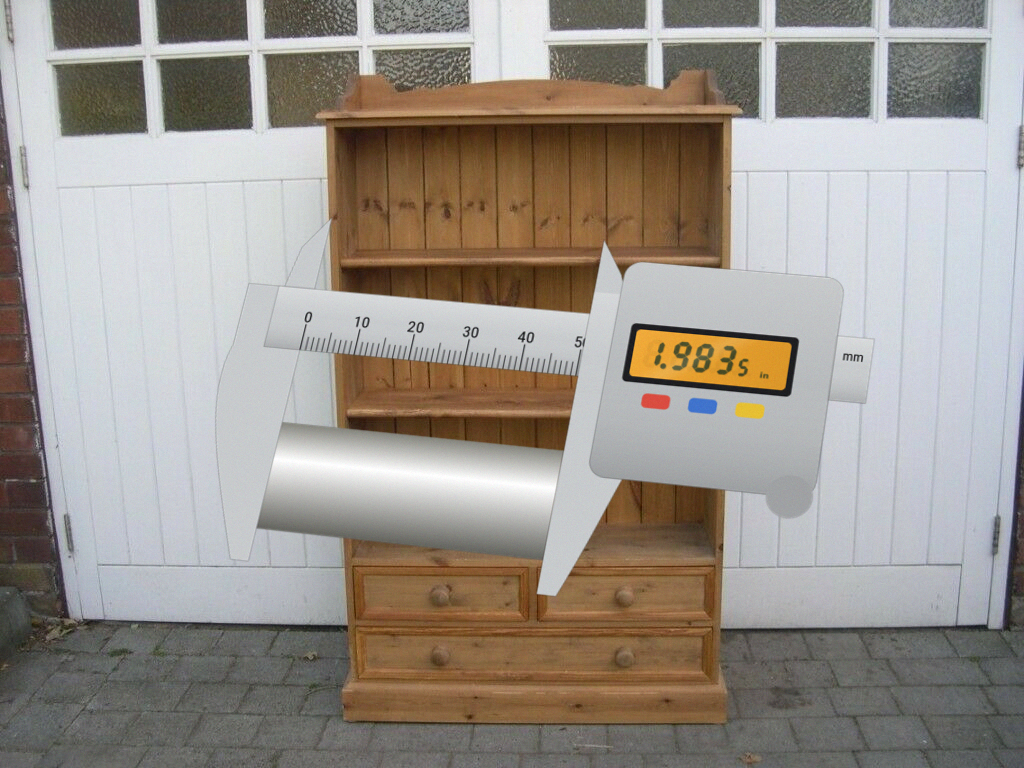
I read 1.9835 in
